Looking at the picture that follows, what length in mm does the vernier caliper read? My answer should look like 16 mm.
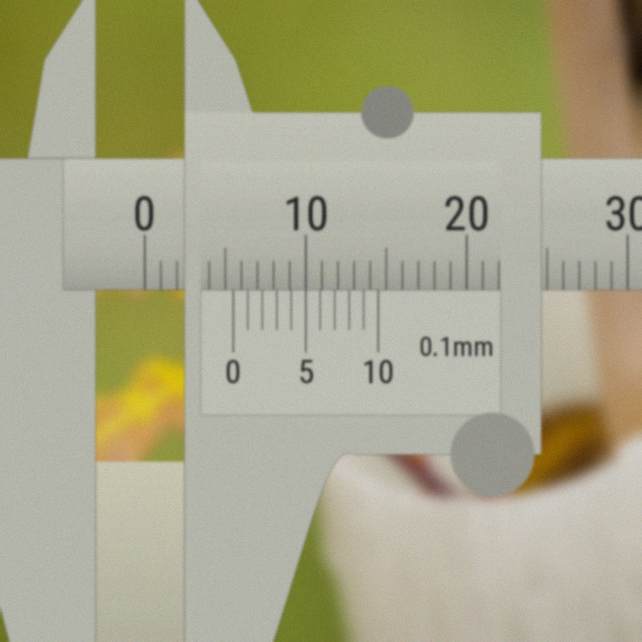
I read 5.5 mm
